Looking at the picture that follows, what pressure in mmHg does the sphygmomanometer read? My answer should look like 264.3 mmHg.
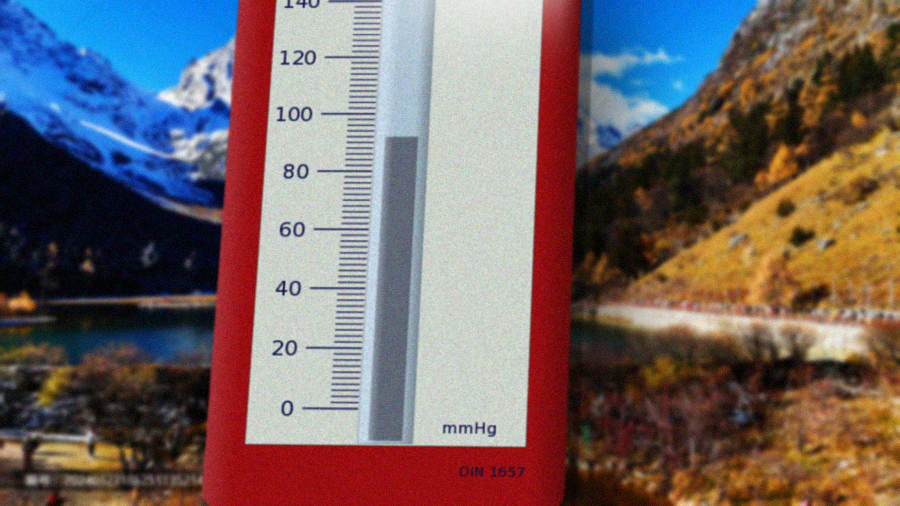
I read 92 mmHg
